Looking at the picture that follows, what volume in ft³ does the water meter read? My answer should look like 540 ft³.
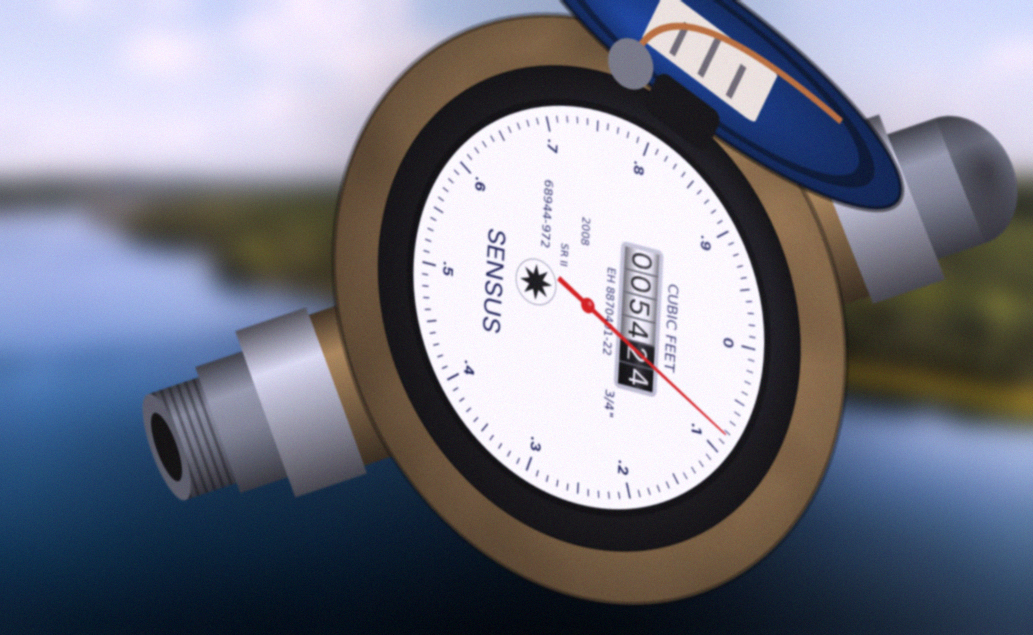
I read 5424.08 ft³
